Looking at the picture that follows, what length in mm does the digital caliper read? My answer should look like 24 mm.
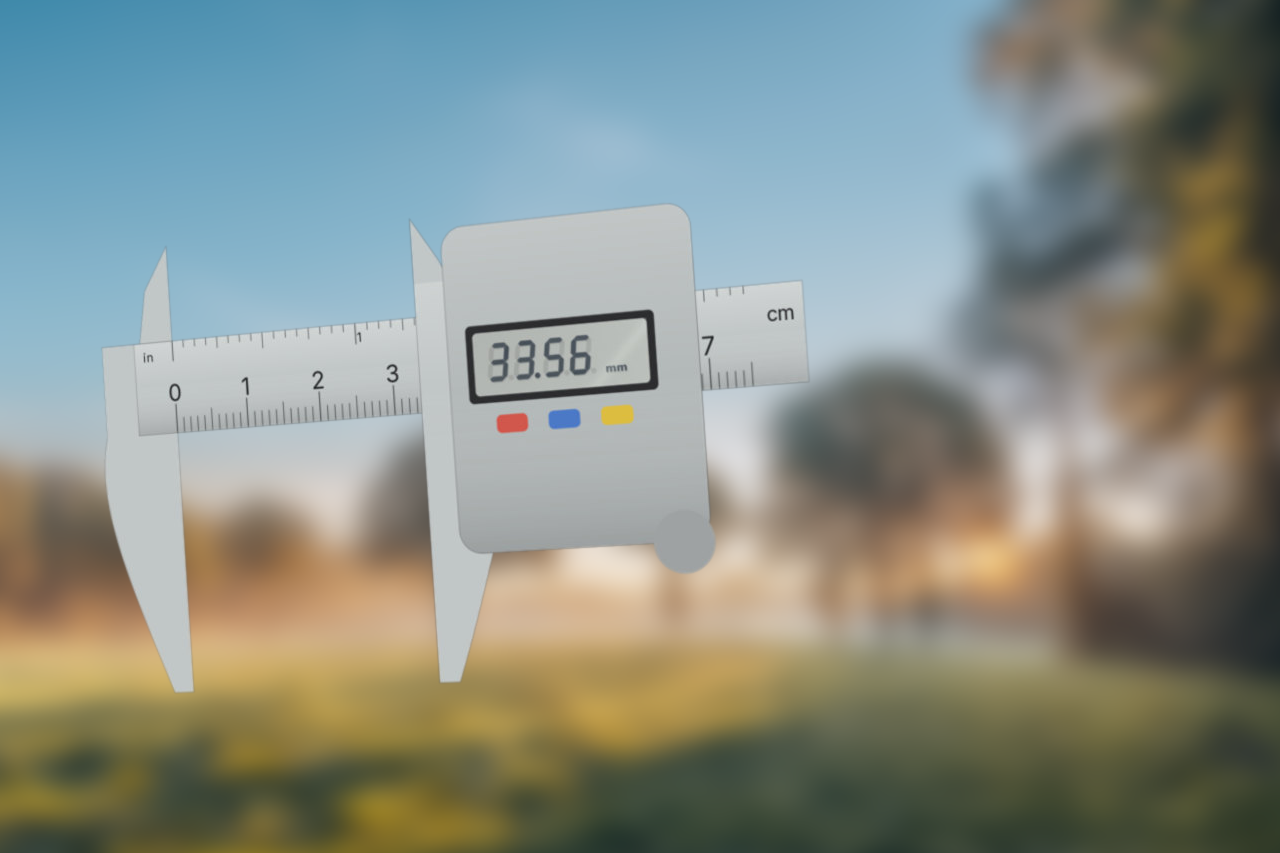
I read 33.56 mm
